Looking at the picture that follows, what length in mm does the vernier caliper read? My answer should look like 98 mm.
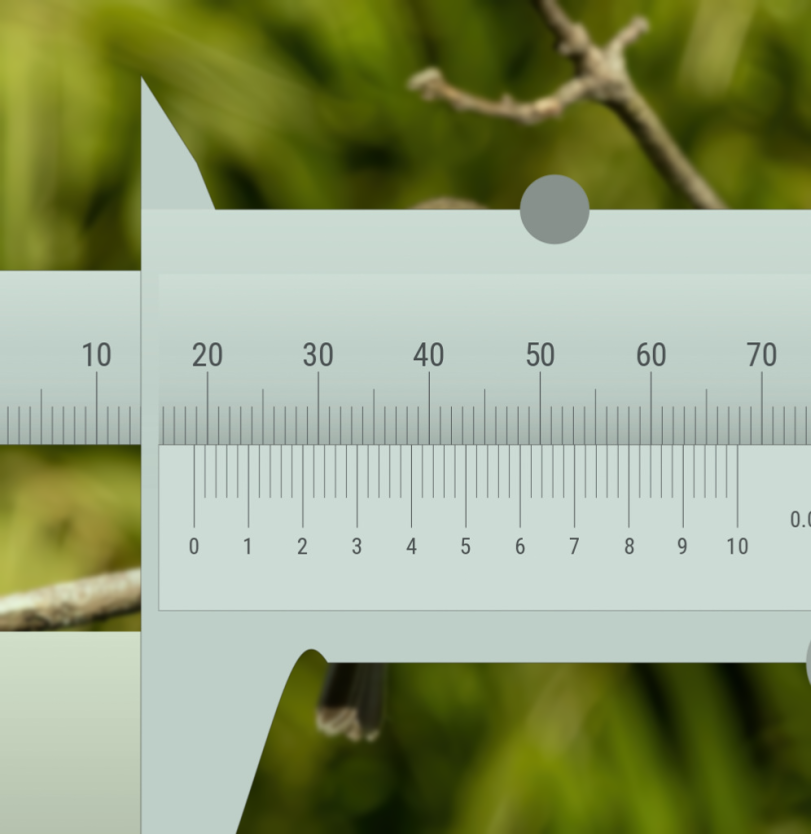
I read 18.8 mm
